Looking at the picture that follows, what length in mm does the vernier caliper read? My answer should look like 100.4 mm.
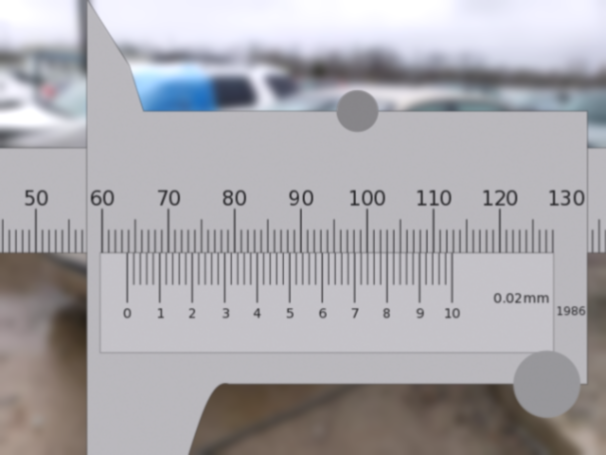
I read 63.8 mm
